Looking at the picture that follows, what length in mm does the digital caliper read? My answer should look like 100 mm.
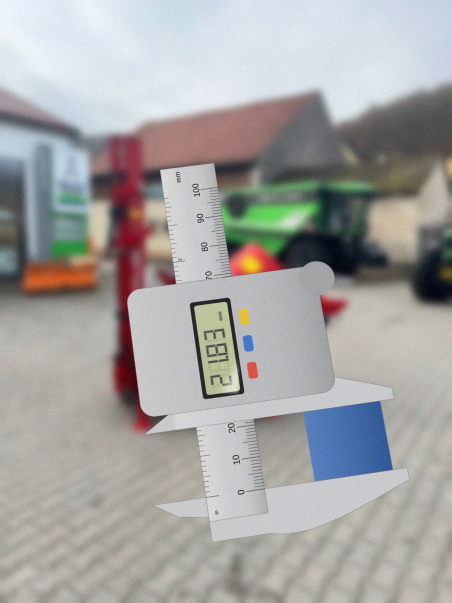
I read 21.83 mm
